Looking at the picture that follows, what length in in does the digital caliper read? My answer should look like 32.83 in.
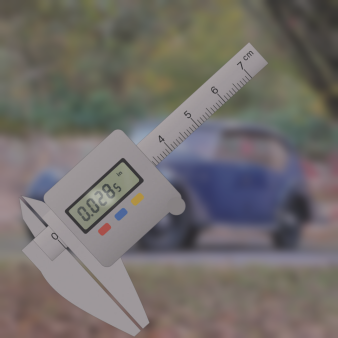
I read 0.0285 in
